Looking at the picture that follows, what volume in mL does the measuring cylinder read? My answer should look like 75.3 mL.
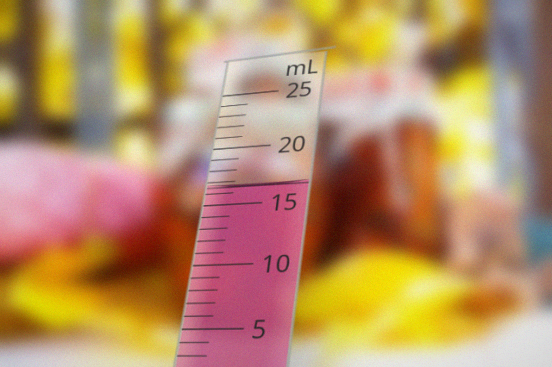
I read 16.5 mL
